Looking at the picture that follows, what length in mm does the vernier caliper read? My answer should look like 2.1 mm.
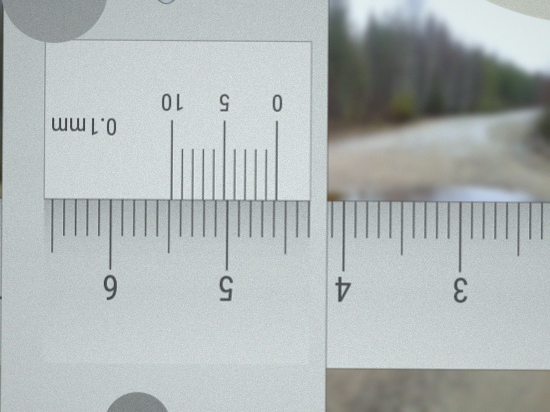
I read 45.8 mm
